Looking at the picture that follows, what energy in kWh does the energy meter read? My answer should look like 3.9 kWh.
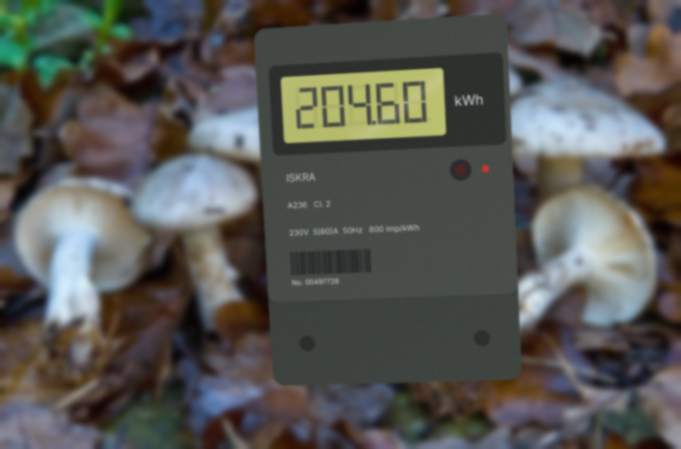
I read 204.60 kWh
